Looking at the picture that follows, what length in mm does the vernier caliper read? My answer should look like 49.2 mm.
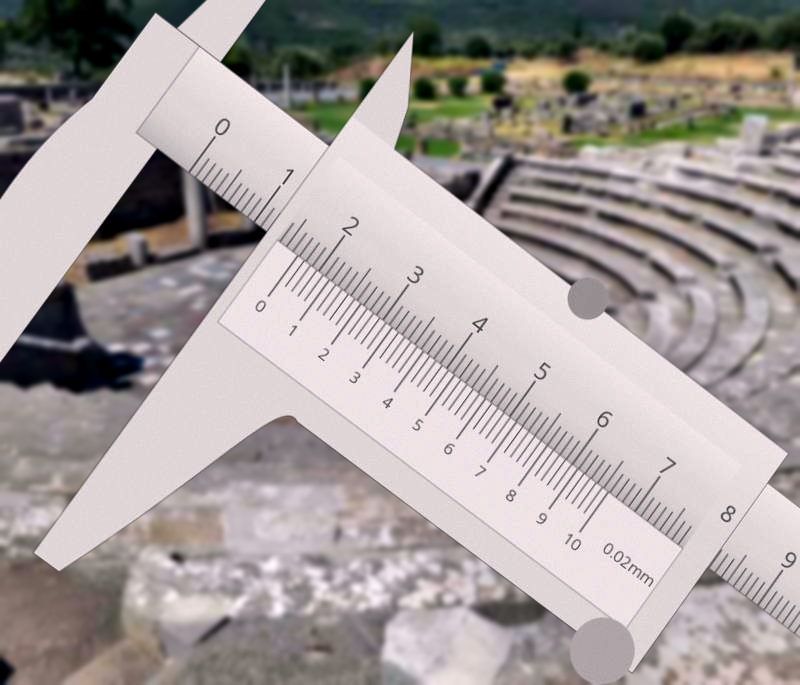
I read 16.8 mm
